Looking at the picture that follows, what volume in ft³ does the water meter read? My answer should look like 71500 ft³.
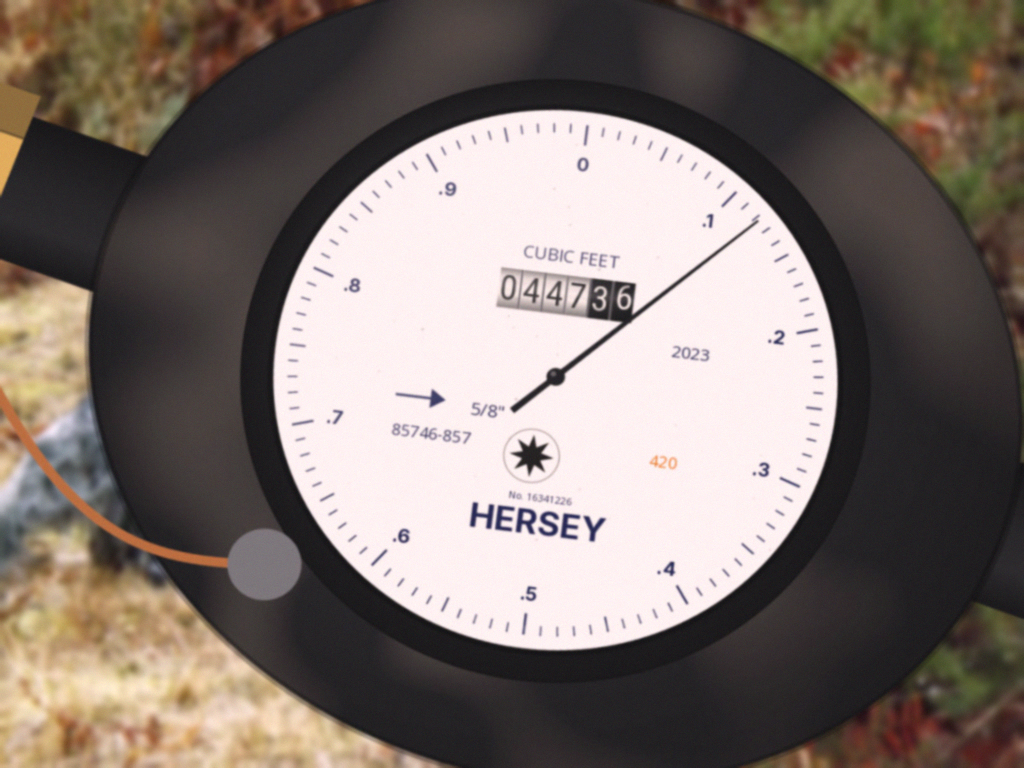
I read 44736.12 ft³
